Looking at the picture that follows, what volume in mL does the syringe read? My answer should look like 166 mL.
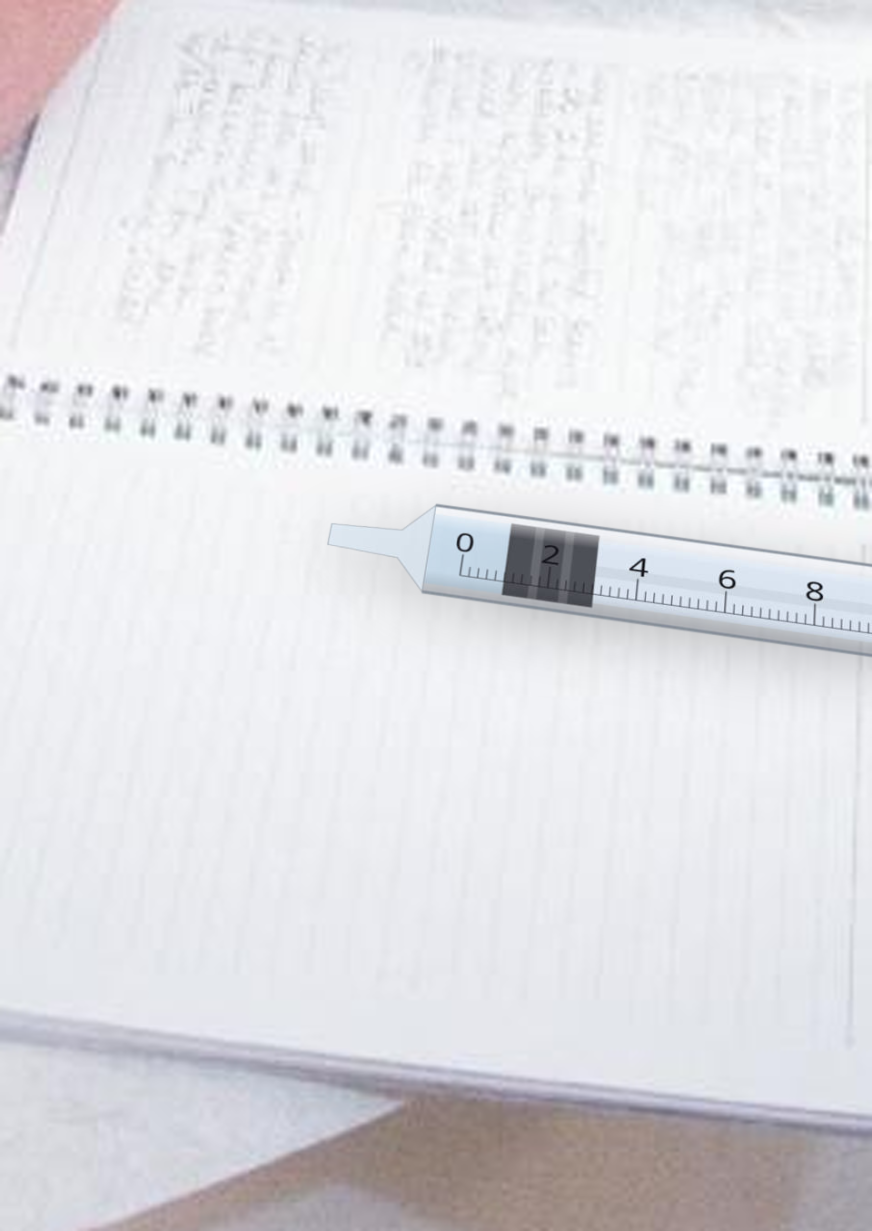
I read 1 mL
